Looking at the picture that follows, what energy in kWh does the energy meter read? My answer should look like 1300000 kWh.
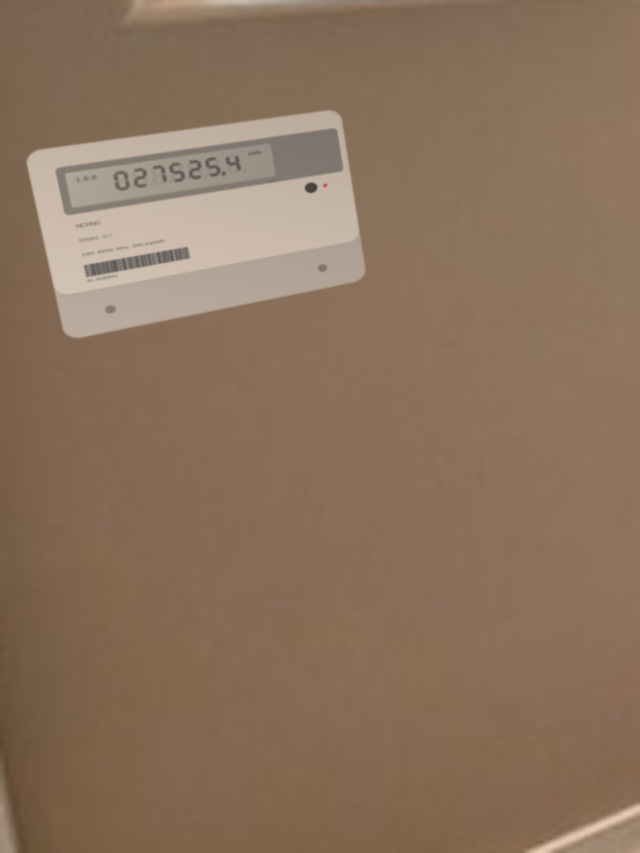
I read 27525.4 kWh
